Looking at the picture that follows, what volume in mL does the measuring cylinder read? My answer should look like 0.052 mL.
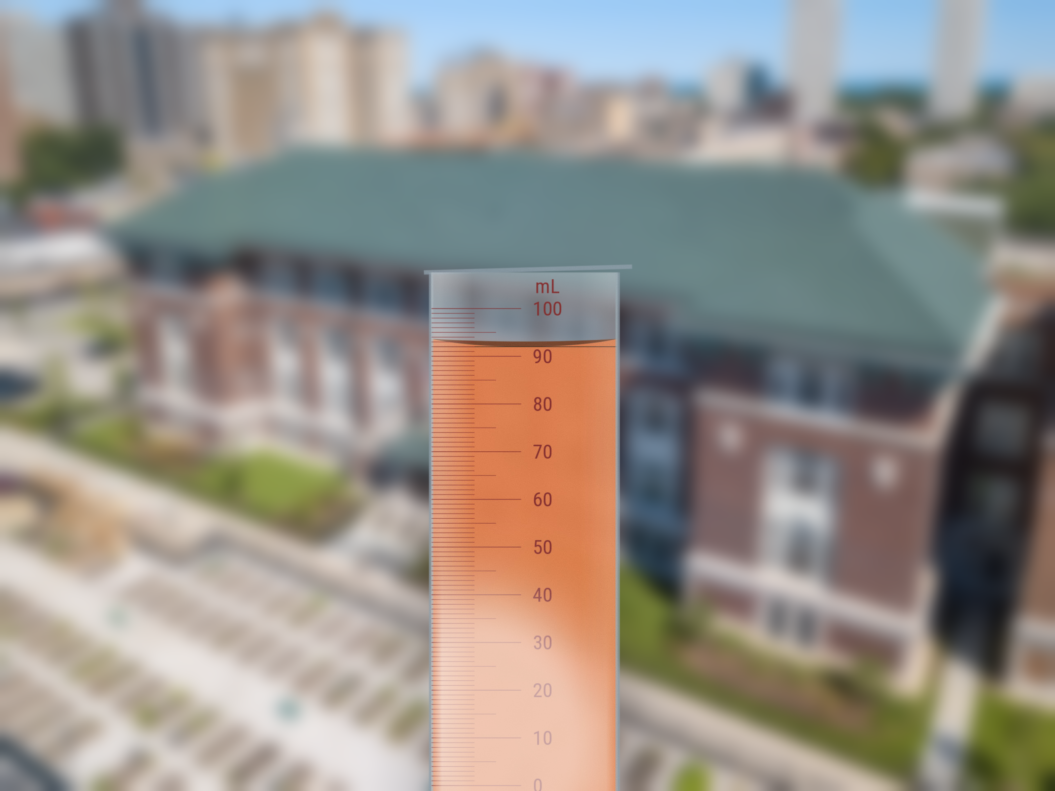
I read 92 mL
